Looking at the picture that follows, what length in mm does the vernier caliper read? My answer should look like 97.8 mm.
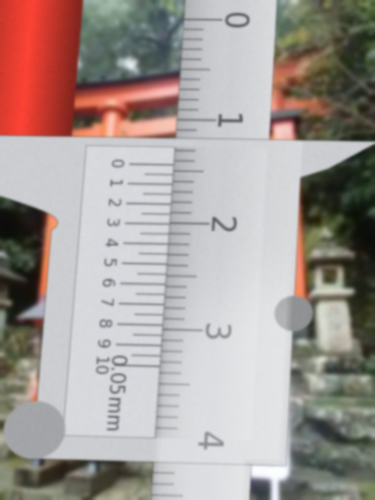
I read 14.4 mm
